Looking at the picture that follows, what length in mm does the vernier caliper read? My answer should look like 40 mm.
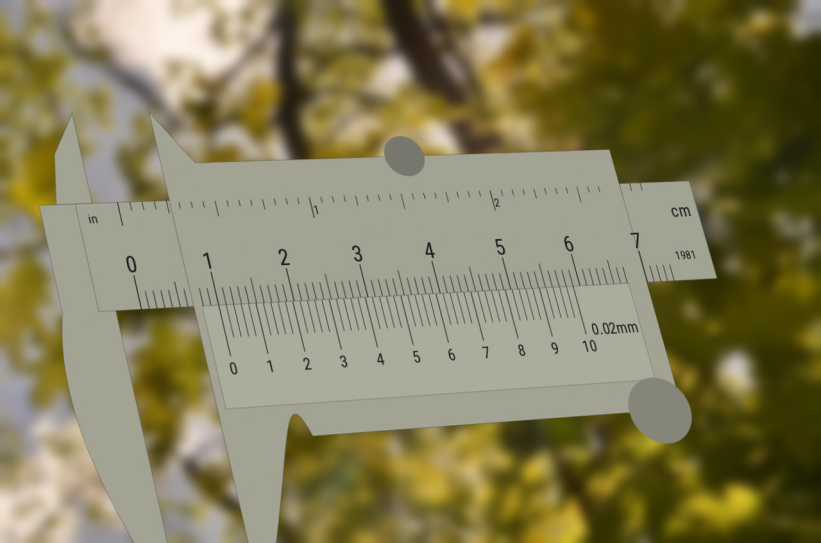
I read 10.0 mm
